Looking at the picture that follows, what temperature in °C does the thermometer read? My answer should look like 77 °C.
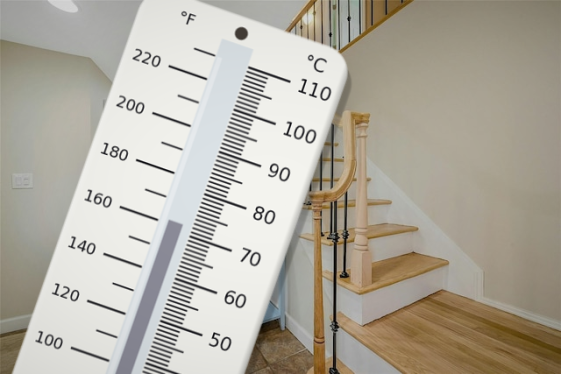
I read 72 °C
